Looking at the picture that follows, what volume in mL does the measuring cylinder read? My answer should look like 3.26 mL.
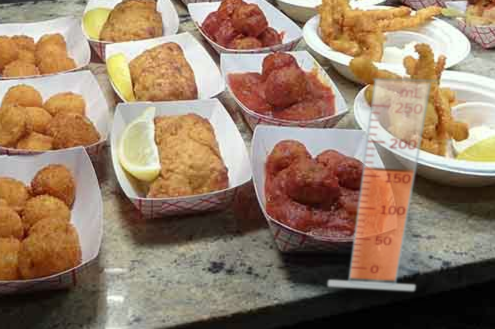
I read 160 mL
